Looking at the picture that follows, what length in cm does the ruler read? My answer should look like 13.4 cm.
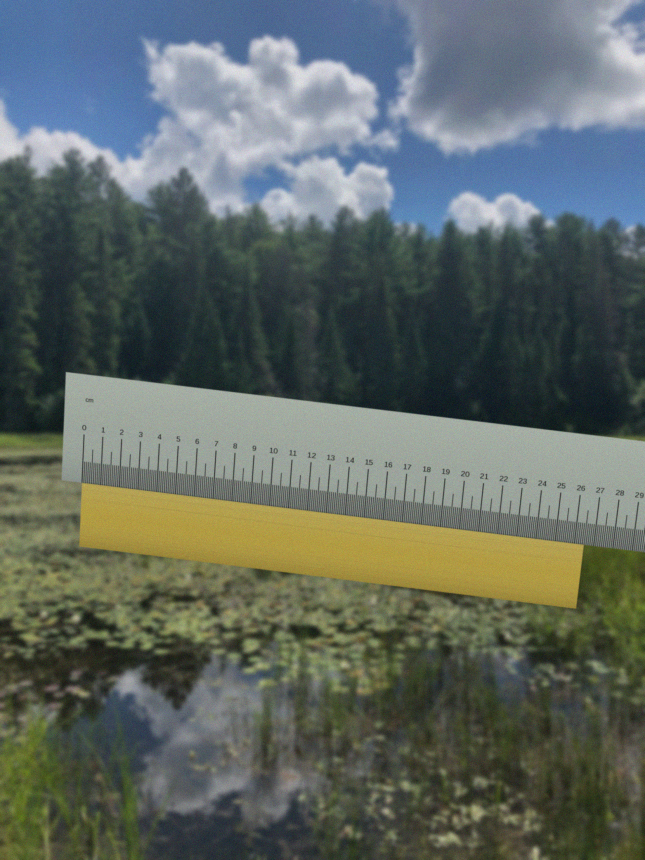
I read 26.5 cm
